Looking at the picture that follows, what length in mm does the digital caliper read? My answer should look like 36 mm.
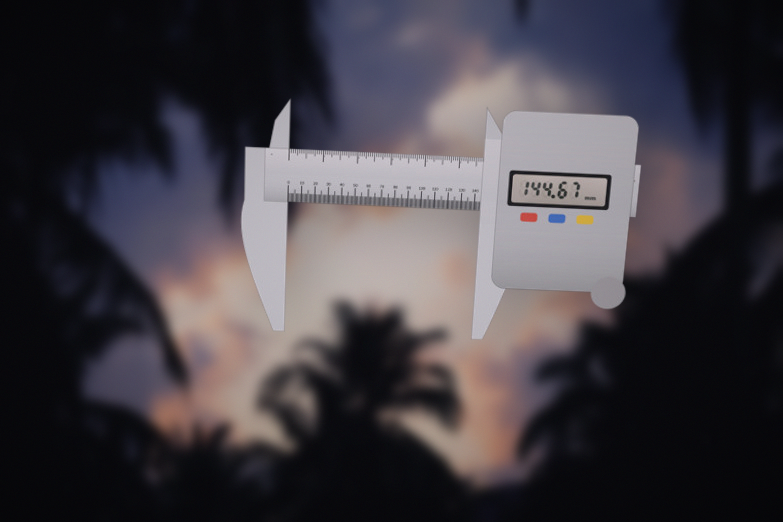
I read 144.67 mm
